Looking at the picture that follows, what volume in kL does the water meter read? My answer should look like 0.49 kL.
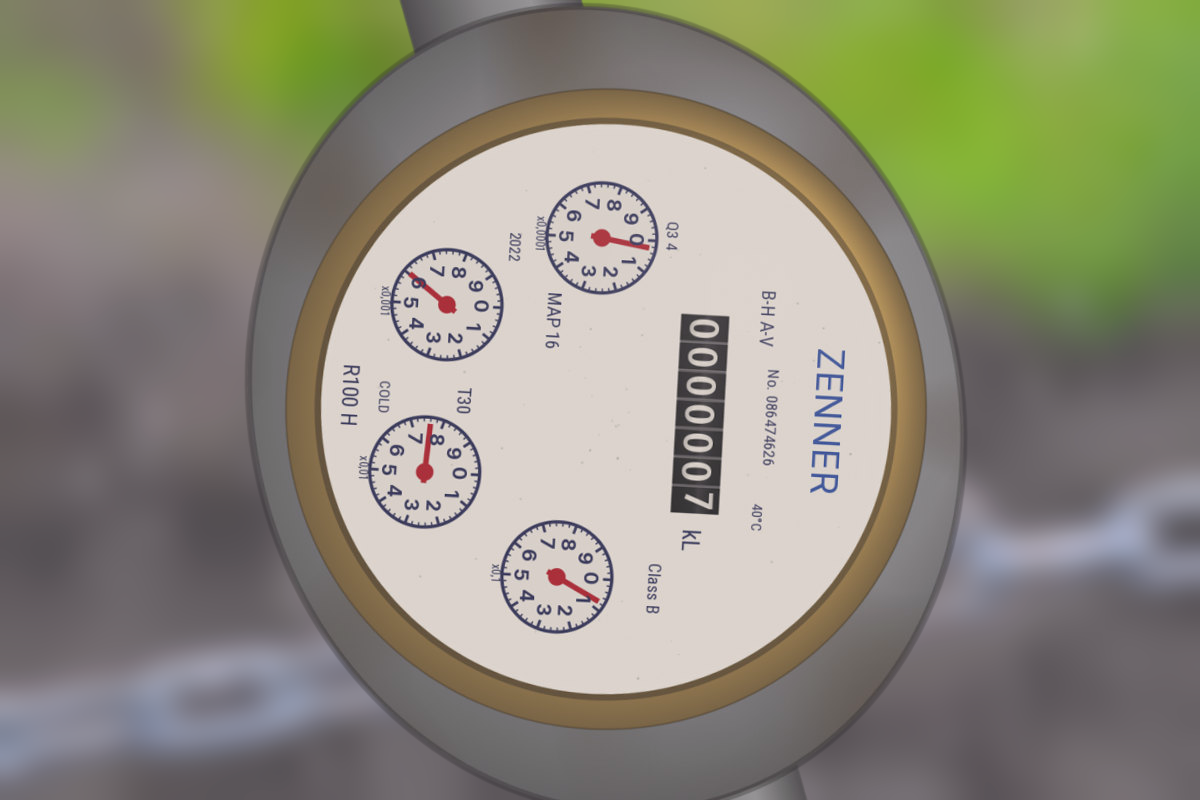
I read 7.0760 kL
